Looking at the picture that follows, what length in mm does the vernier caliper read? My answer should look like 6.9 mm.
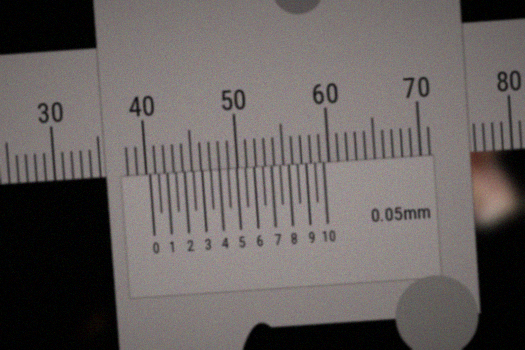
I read 40.4 mm
